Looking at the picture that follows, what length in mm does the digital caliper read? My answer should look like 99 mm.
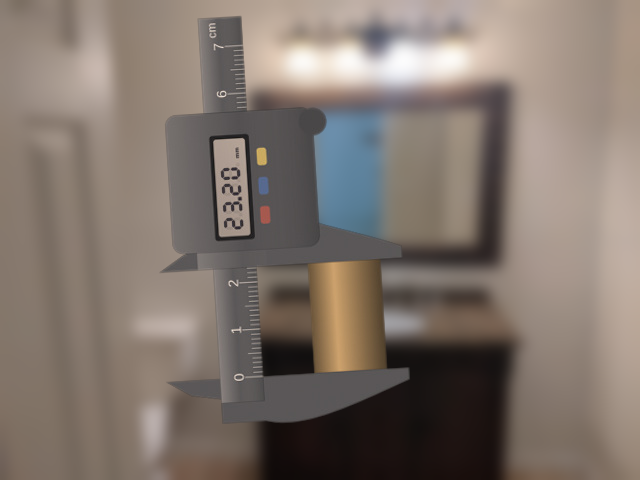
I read 23.20 mm
